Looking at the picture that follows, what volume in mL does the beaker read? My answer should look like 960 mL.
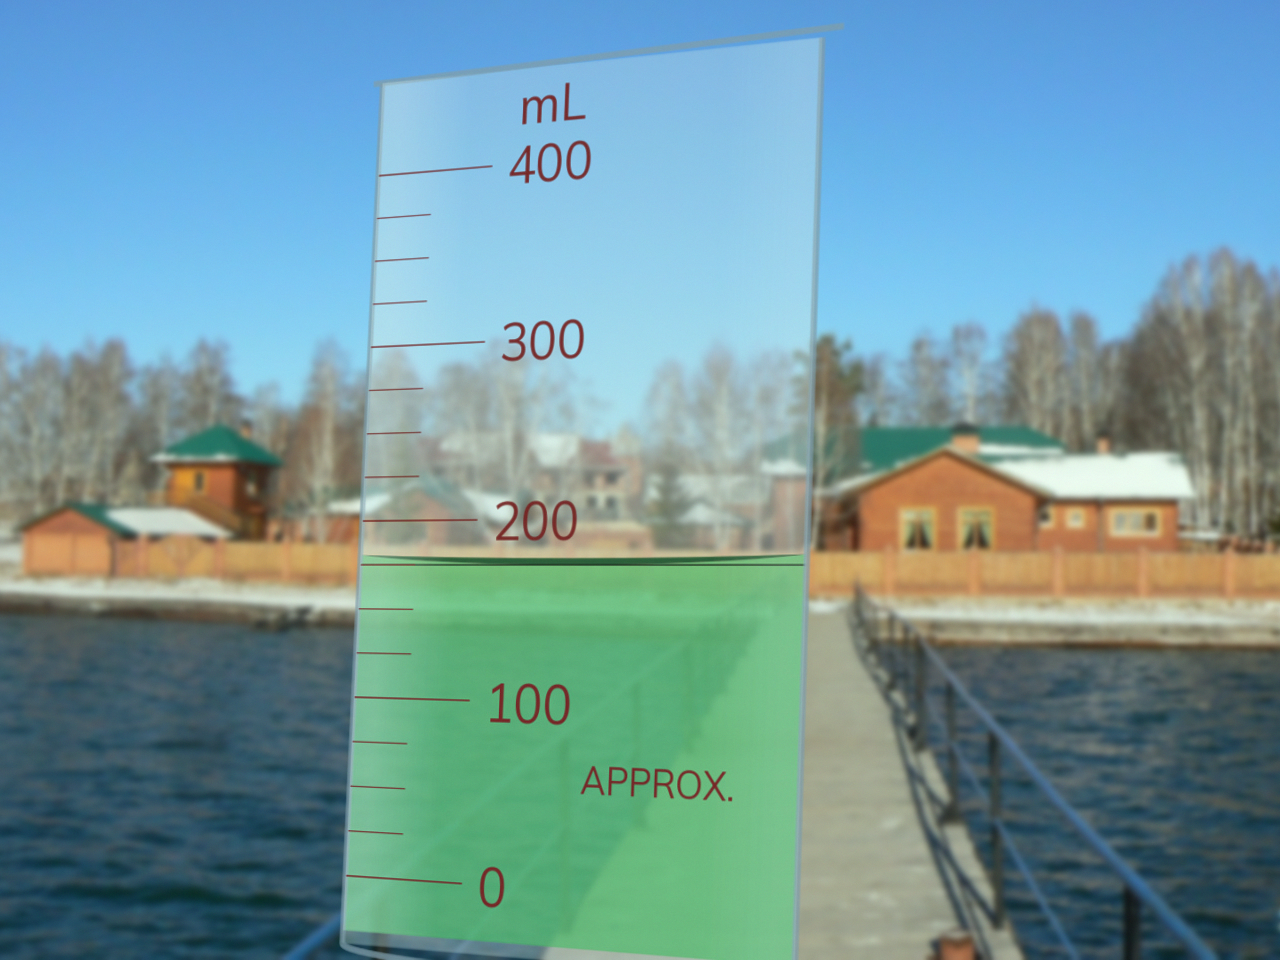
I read 175 mL
